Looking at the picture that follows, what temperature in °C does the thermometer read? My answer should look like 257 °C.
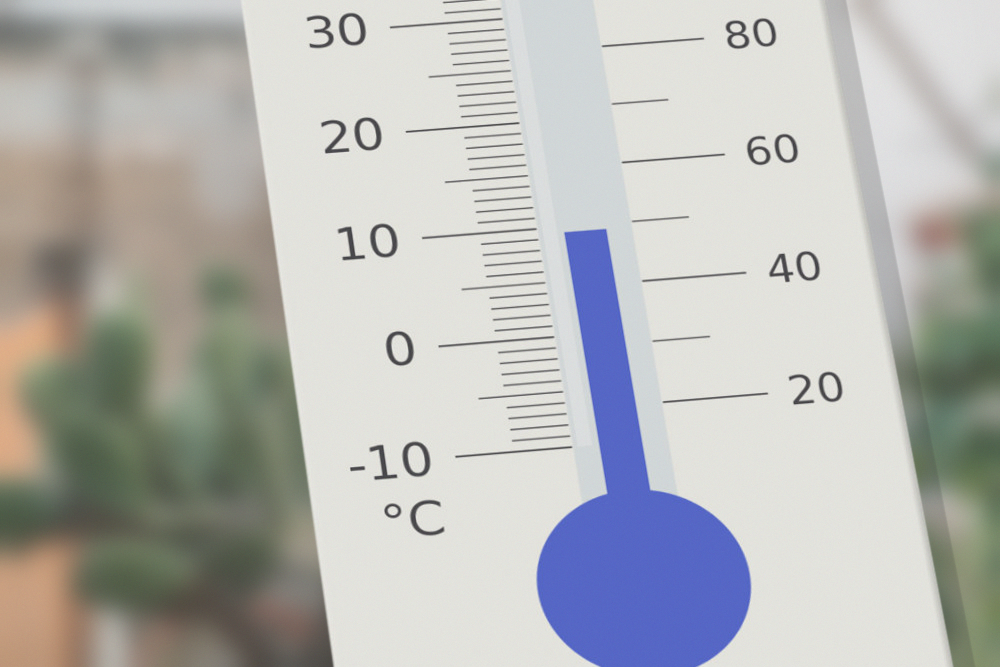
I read 9.5 °C
